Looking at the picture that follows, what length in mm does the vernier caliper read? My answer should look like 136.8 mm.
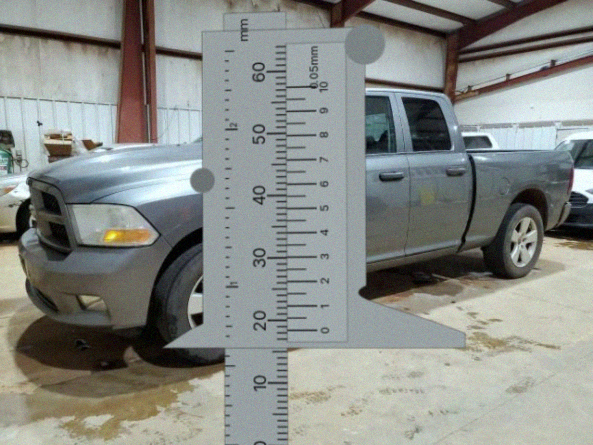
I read 18.4 mm
